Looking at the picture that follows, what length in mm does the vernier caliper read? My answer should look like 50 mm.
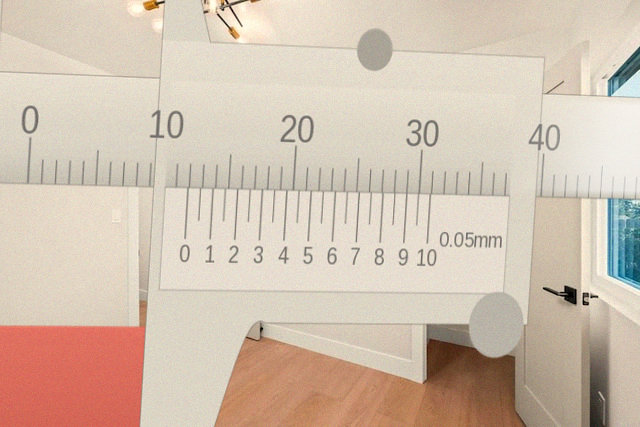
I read 11.9 mm
